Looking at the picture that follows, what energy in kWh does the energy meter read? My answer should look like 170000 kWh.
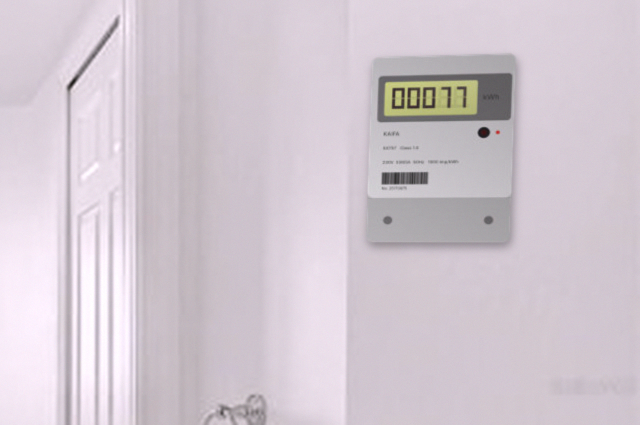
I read 77 kWh
